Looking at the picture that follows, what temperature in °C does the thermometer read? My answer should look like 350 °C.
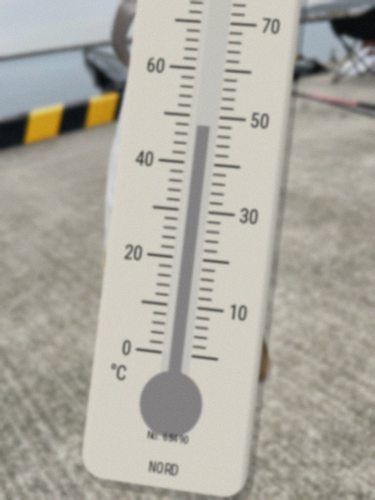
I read 48 °C
